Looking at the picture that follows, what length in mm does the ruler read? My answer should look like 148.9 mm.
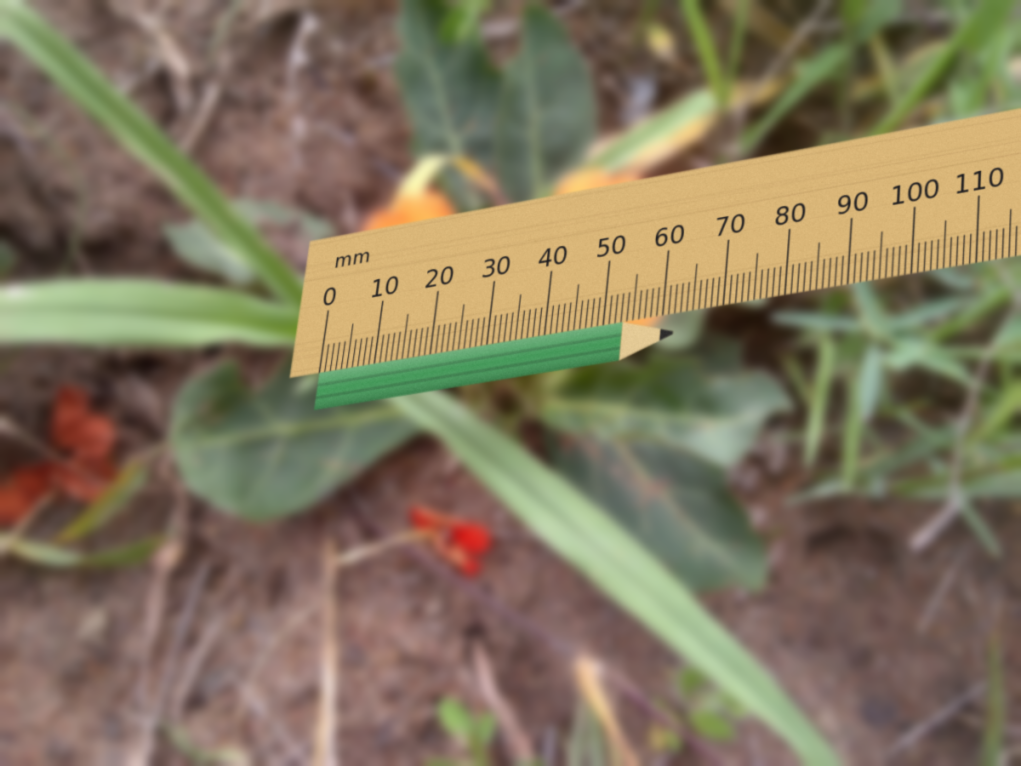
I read 62 mm
